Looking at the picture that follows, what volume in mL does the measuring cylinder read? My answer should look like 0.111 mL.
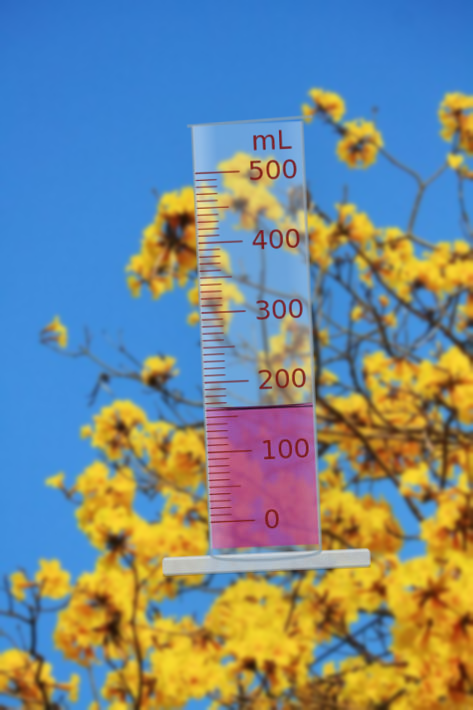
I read 160 mL
